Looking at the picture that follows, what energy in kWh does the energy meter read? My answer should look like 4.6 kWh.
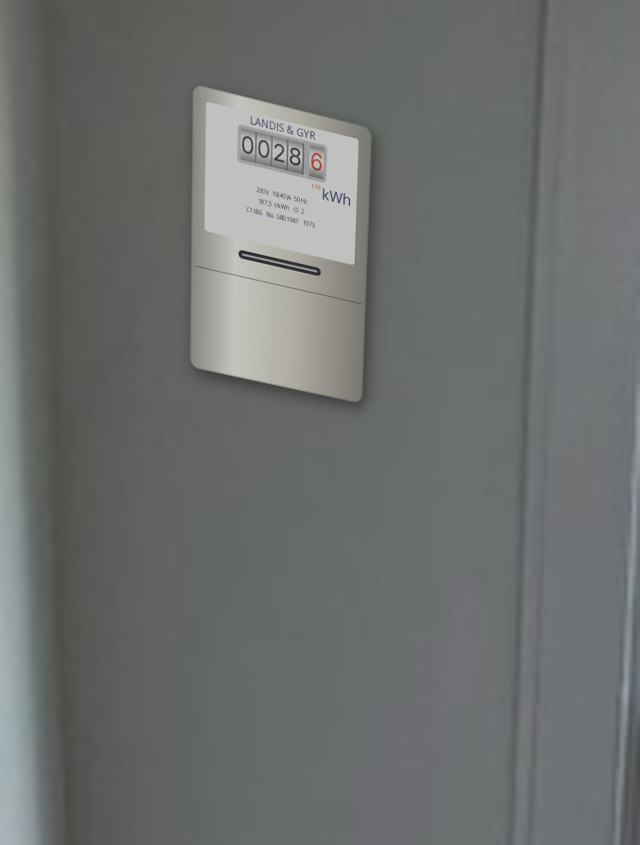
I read 28.6 kWh
